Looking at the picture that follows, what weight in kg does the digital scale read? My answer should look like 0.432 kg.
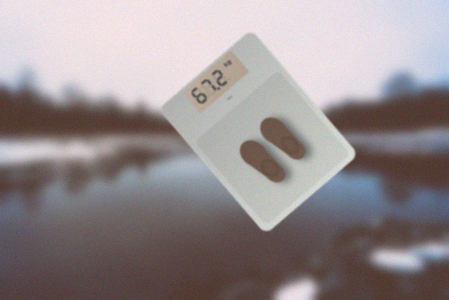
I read 67.2 kg
